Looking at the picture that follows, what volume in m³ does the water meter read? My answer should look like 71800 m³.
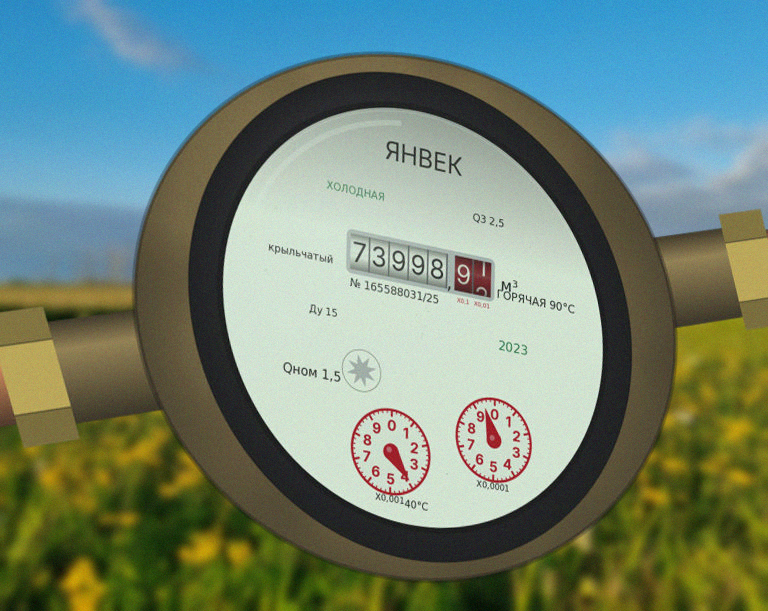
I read 73998.9139 m³
